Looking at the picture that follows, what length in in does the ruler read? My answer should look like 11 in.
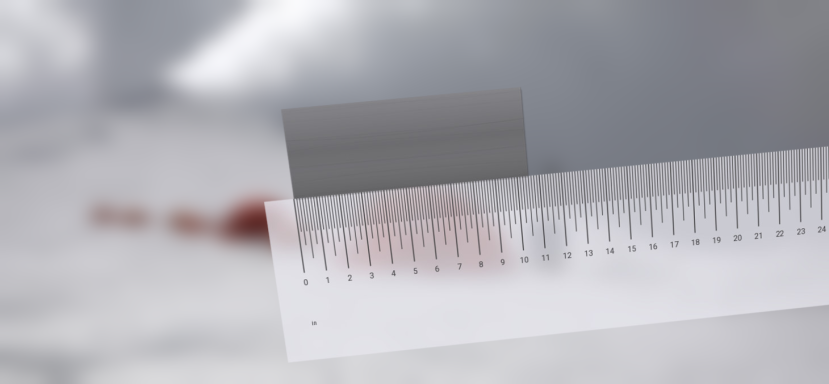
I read 10.5 in
